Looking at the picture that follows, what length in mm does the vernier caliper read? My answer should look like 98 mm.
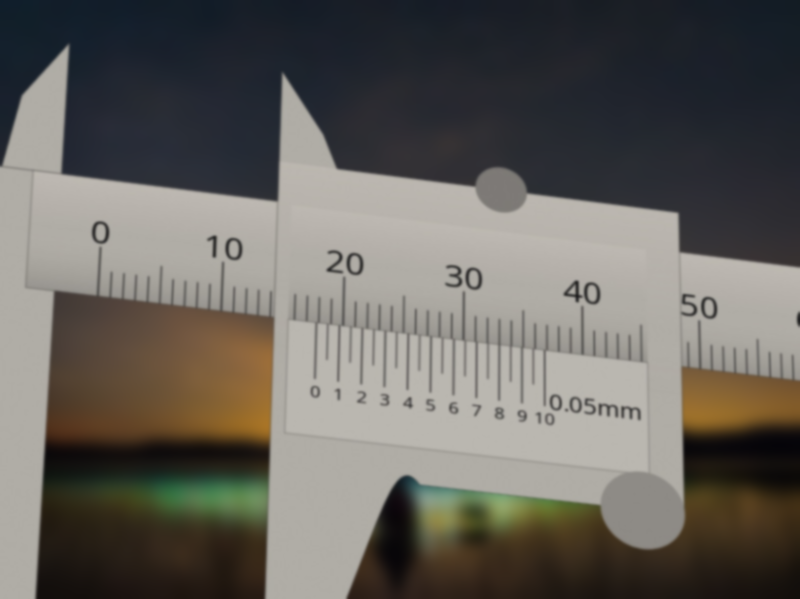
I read 17.8 mm
